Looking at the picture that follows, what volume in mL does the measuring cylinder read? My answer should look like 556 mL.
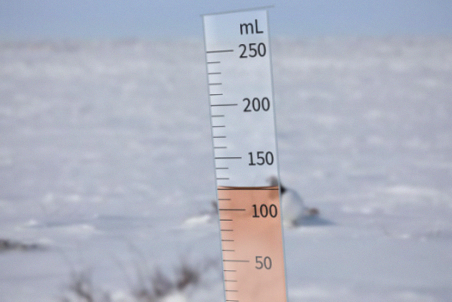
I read 120 mL
